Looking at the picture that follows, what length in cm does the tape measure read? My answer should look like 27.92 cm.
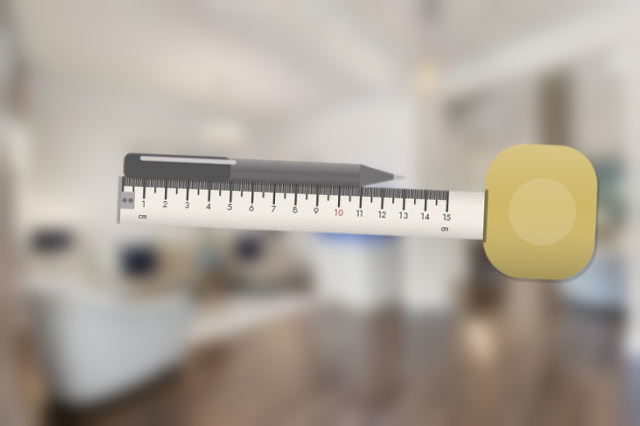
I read 13 cm
